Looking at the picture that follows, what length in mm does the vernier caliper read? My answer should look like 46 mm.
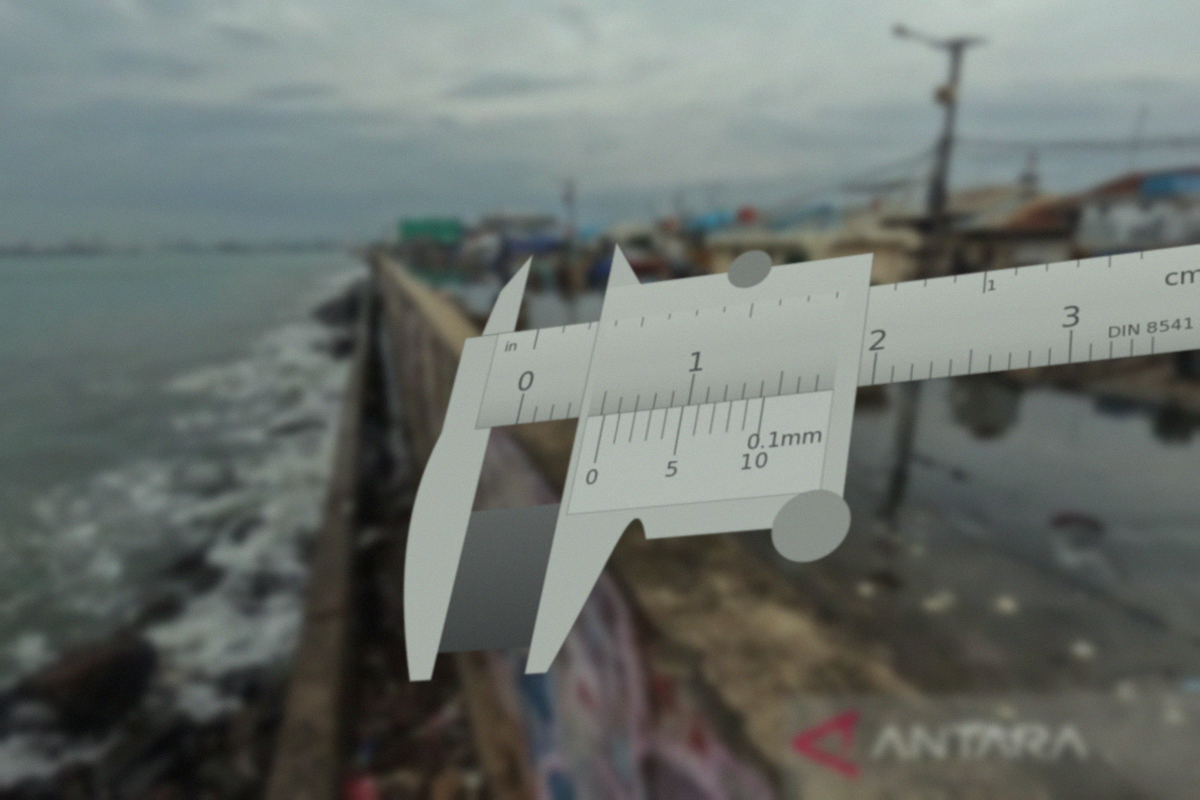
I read 5.2 mm
